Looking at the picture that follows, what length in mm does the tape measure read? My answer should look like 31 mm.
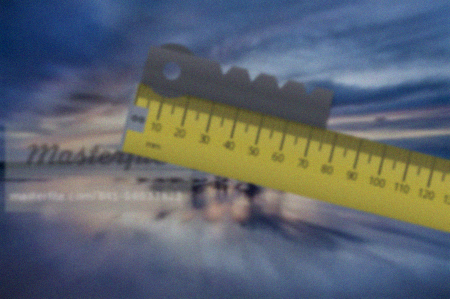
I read 75 mm
